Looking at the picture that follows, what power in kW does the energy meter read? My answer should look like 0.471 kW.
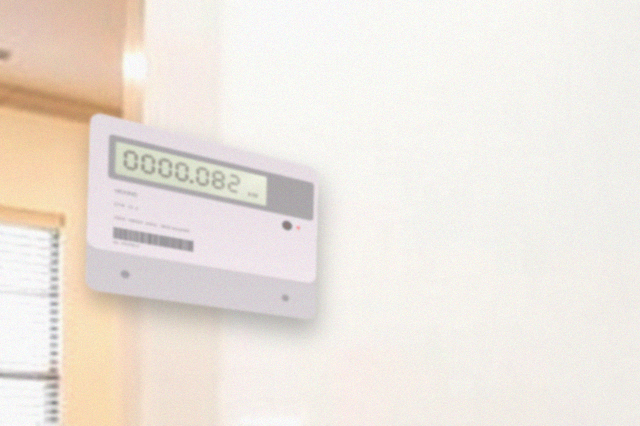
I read 0.082 kW
